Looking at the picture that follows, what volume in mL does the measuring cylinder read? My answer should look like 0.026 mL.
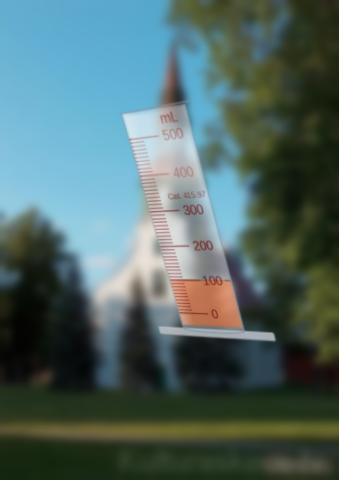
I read 100 mL
